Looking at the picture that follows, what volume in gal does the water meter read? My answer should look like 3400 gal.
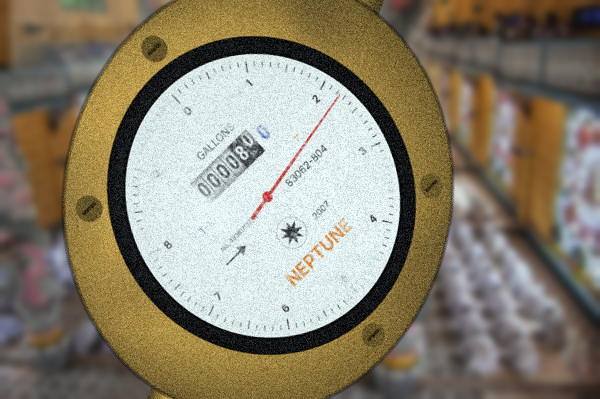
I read 802.2 gal
